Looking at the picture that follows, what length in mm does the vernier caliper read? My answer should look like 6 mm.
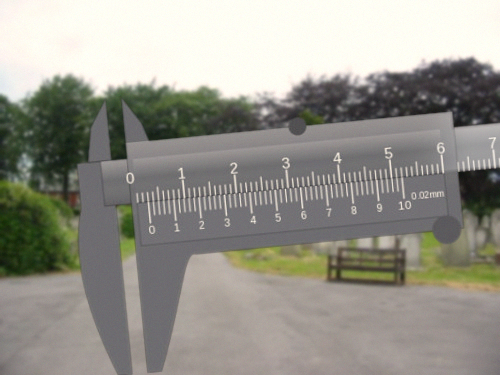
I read 3.0 mm
